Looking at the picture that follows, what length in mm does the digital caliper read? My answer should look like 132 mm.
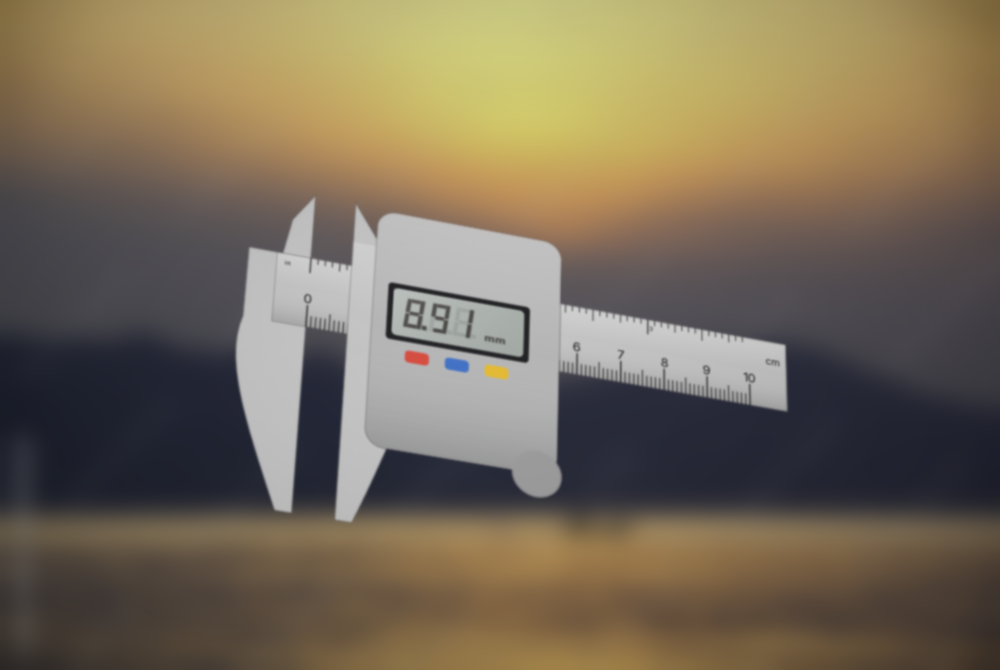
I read 8.91 mm
